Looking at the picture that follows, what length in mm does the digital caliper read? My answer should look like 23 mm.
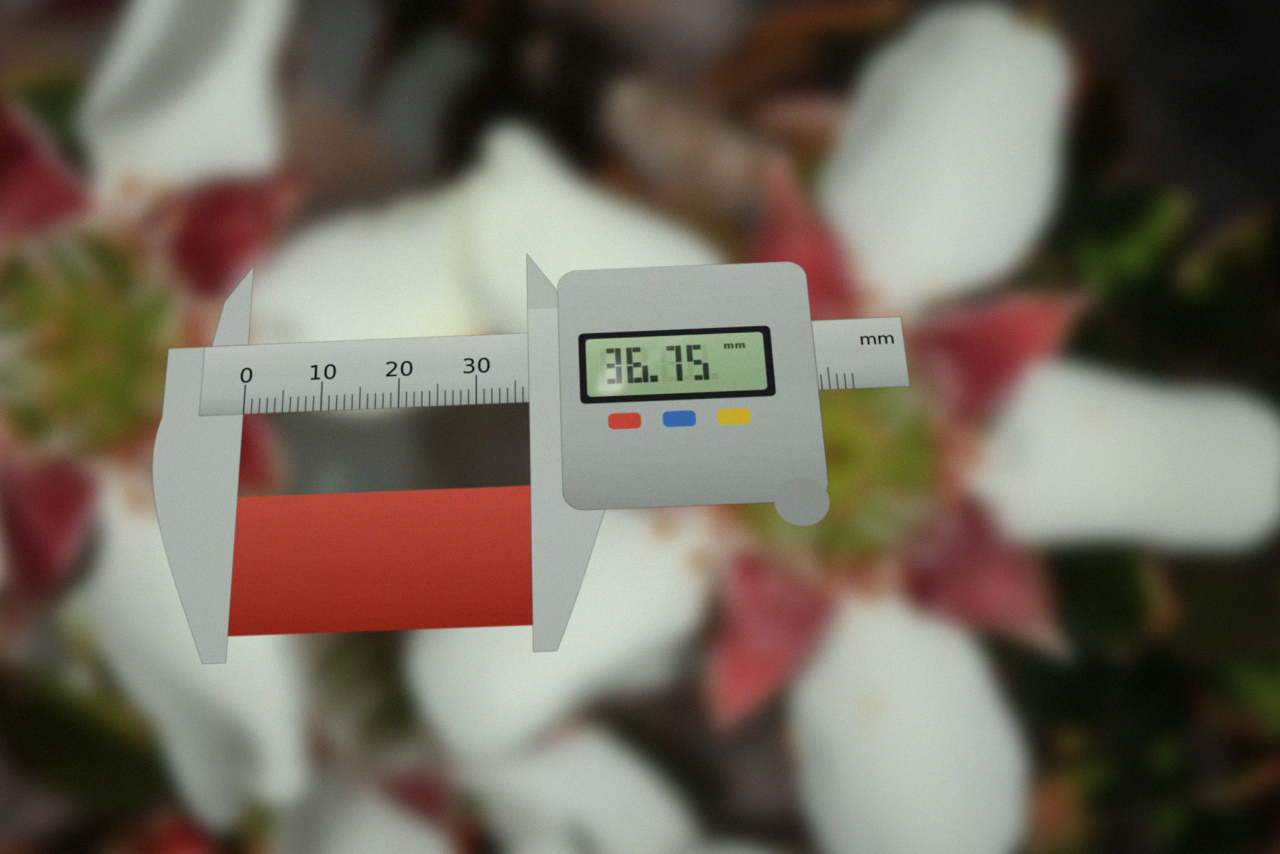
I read 36.75 mm
